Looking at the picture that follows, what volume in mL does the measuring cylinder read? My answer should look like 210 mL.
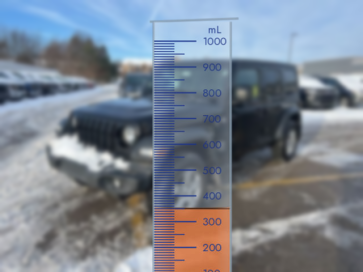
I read 350 mL
